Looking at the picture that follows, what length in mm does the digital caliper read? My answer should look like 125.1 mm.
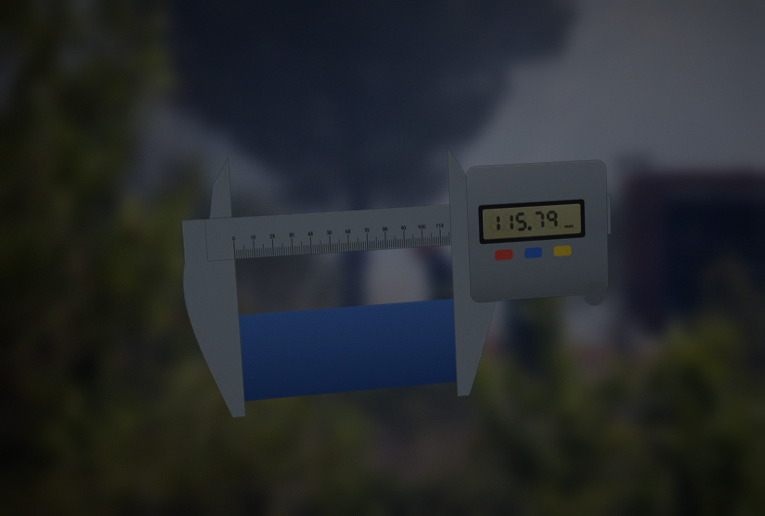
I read 115.79 mm
